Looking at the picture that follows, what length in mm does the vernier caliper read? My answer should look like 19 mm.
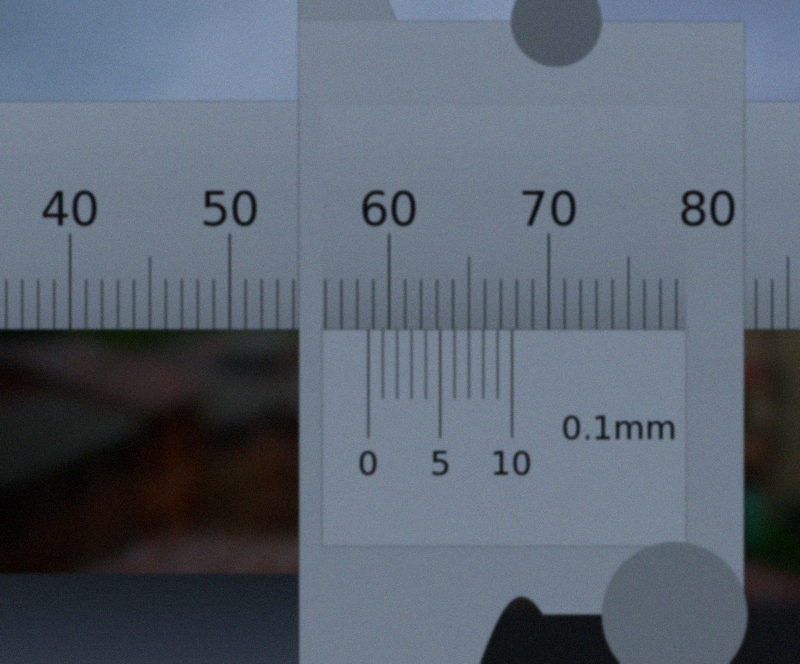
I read 58.7 mm
